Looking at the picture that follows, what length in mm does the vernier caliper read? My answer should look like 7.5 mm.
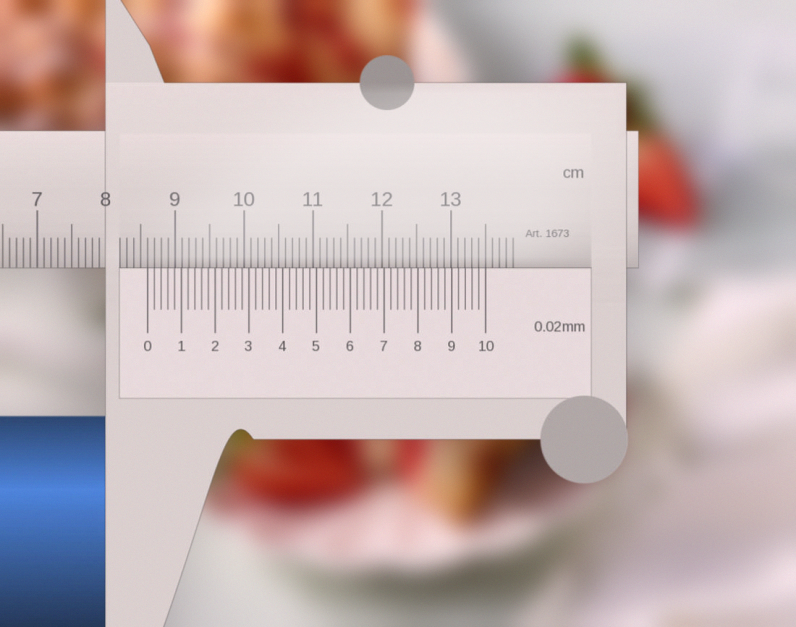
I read 86.0 mm
